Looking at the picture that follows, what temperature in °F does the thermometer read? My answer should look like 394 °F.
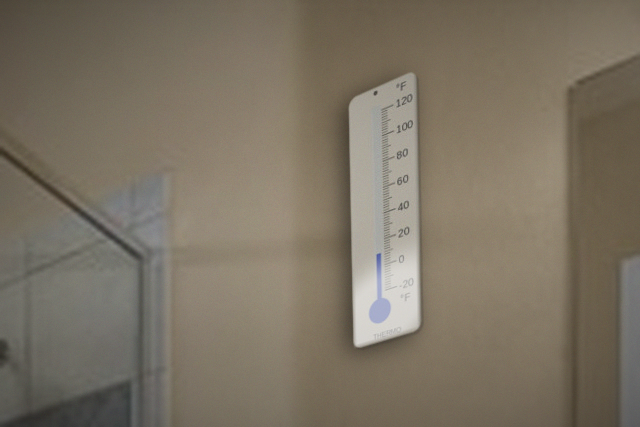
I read 10 °F
